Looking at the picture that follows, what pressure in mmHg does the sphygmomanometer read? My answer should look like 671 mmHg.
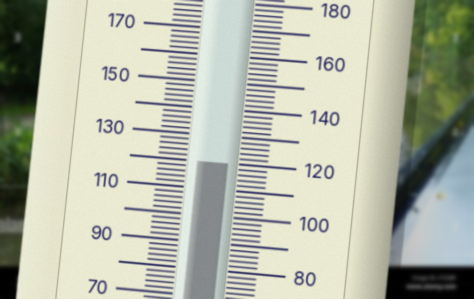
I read 120 mmHg
